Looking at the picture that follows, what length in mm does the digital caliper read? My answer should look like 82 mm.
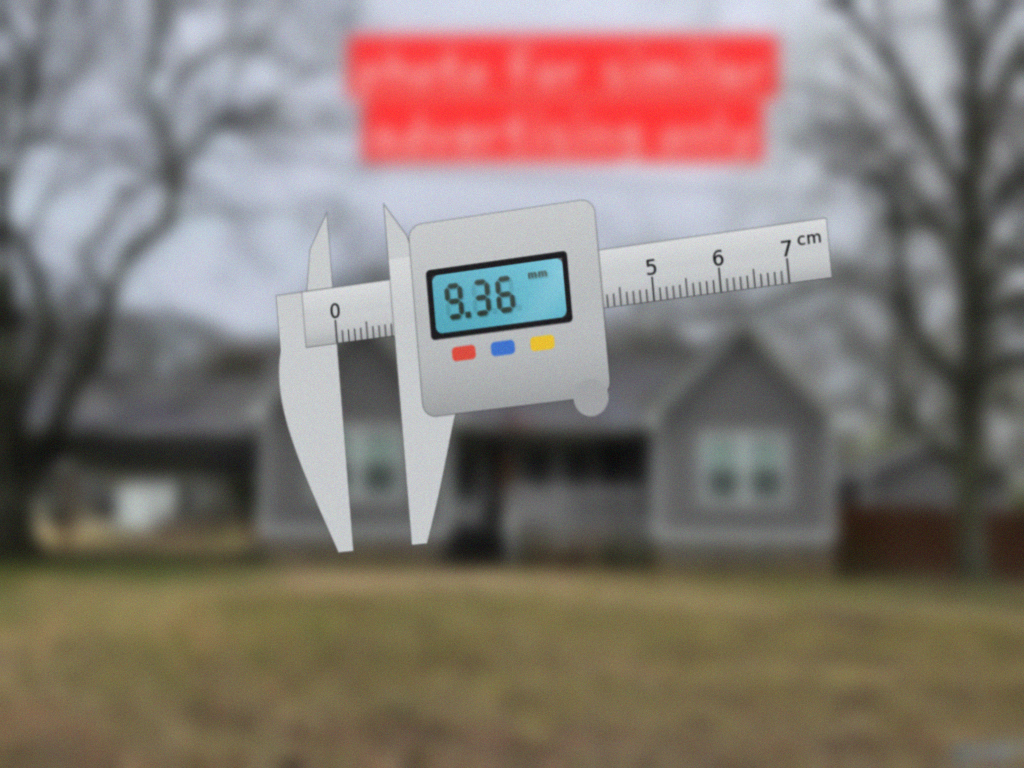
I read 9.36 mm
